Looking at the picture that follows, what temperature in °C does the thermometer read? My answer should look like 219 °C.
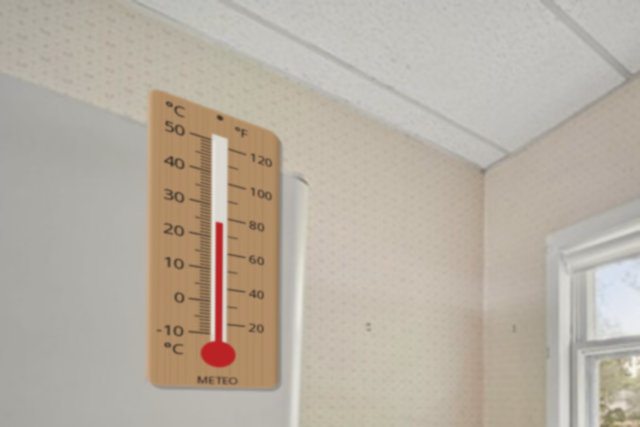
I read 25 °C
